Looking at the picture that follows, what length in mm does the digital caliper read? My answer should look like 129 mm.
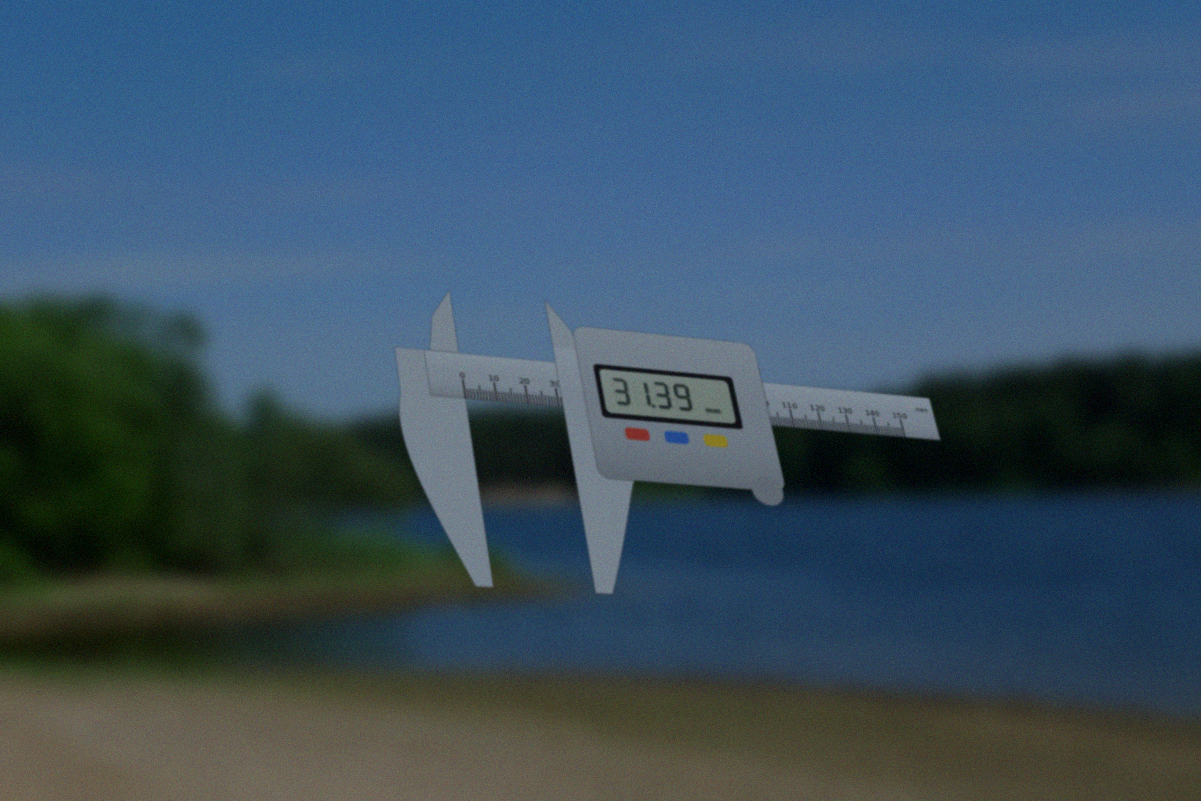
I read 31.39 mm
